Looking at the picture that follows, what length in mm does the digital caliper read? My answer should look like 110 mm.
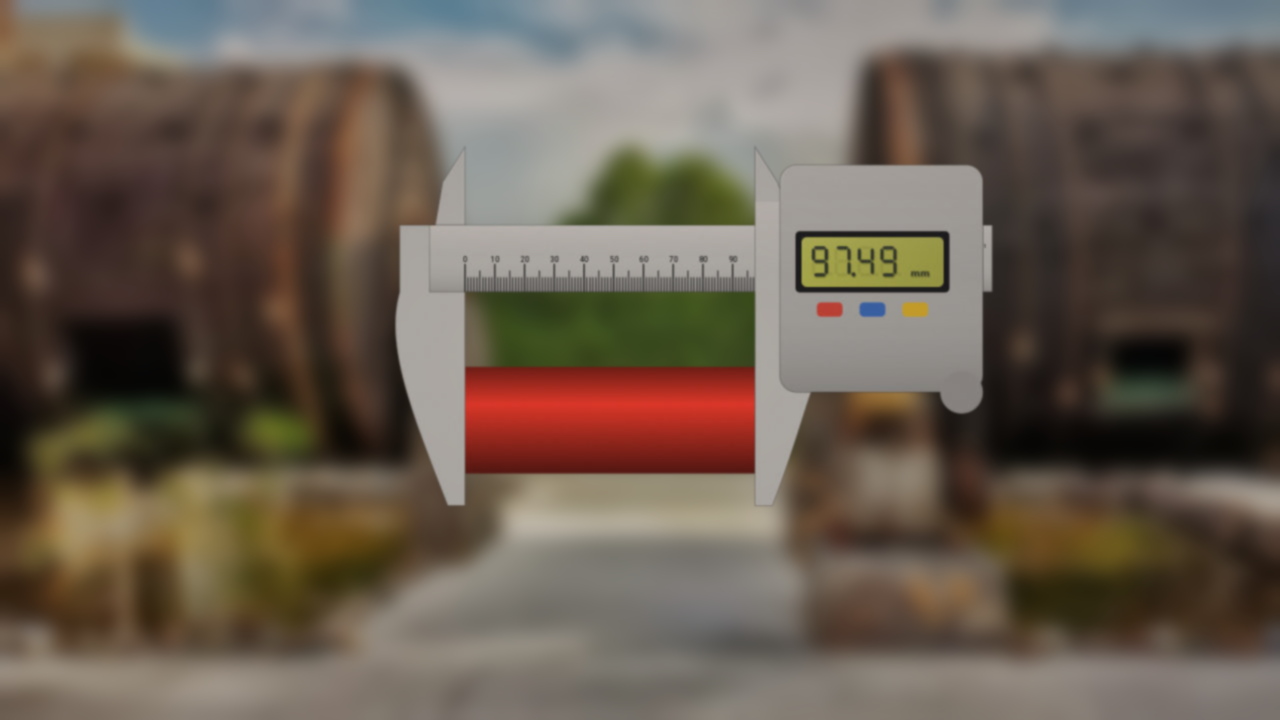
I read 97.49 mm
